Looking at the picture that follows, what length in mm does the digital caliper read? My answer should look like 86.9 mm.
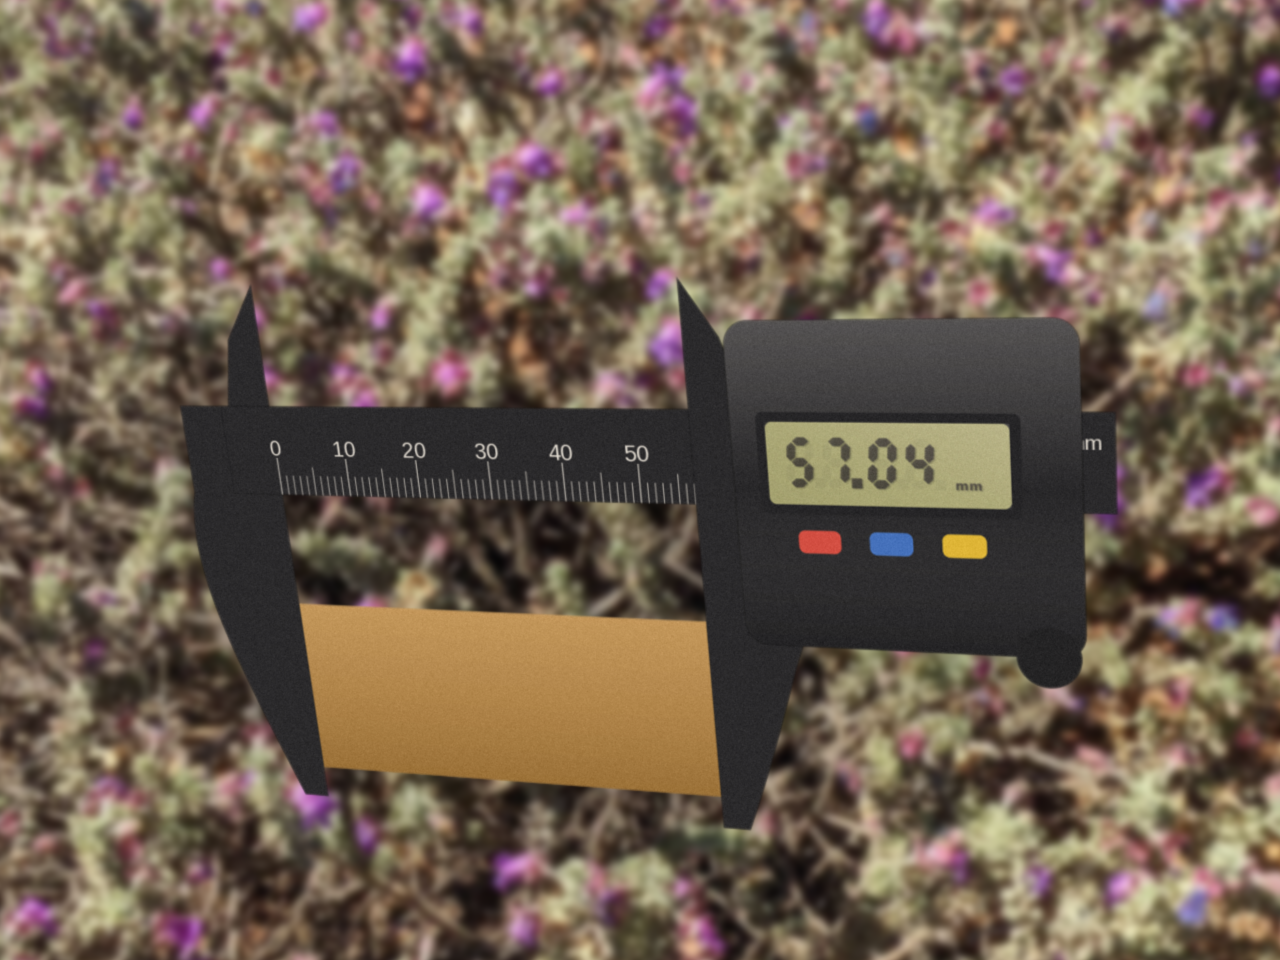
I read 57.04 mm
